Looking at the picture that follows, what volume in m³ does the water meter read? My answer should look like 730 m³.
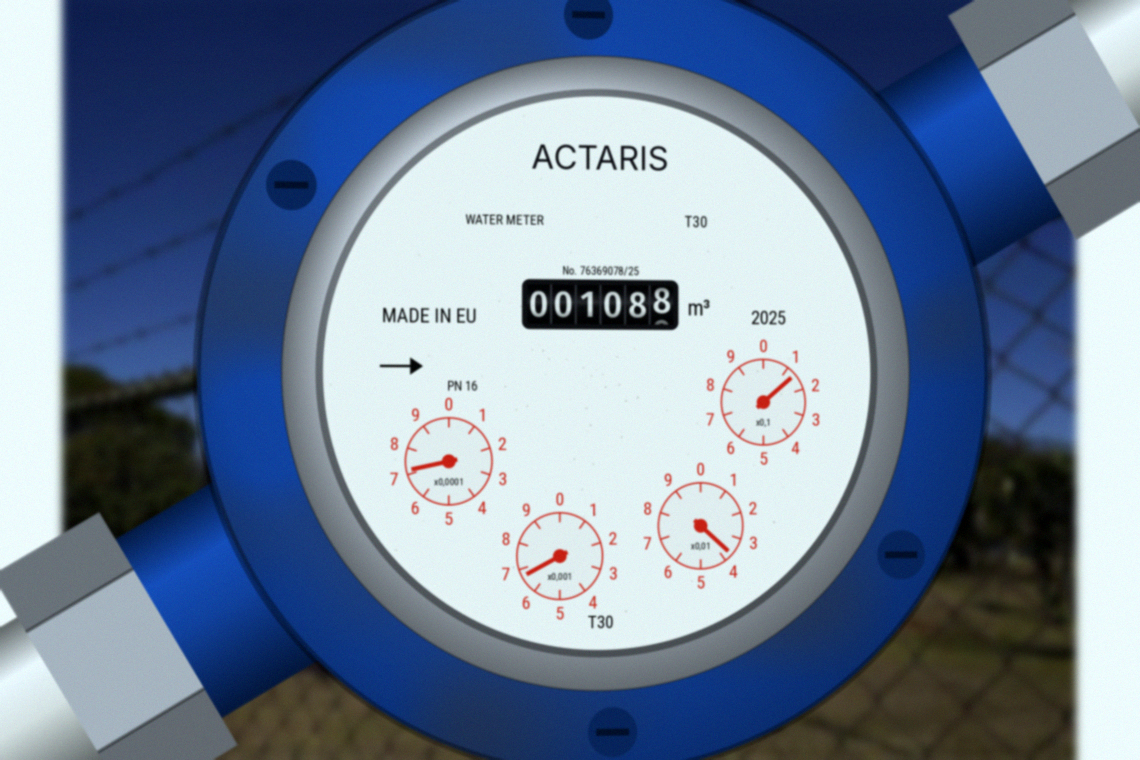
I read 1088.1367 m³
